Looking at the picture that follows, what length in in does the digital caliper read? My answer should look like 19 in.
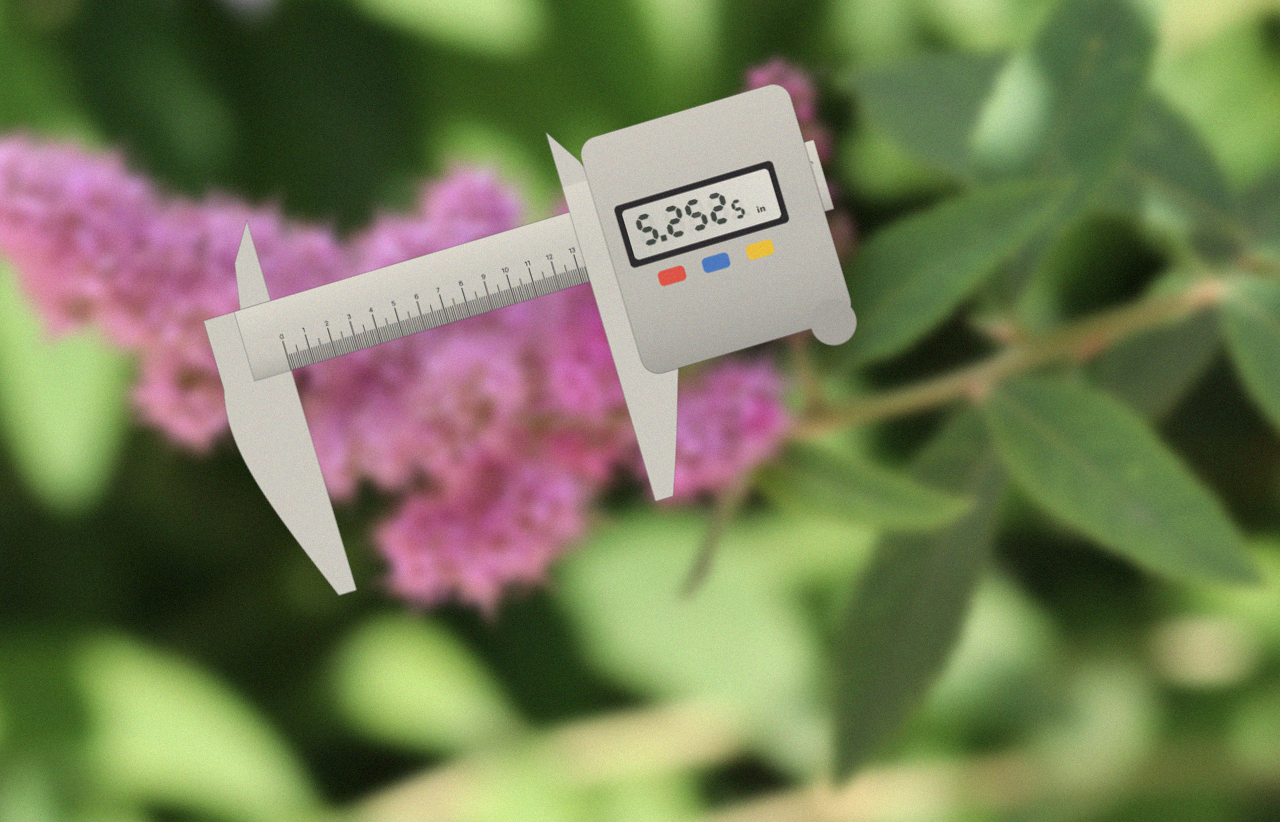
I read 5.2525 in
